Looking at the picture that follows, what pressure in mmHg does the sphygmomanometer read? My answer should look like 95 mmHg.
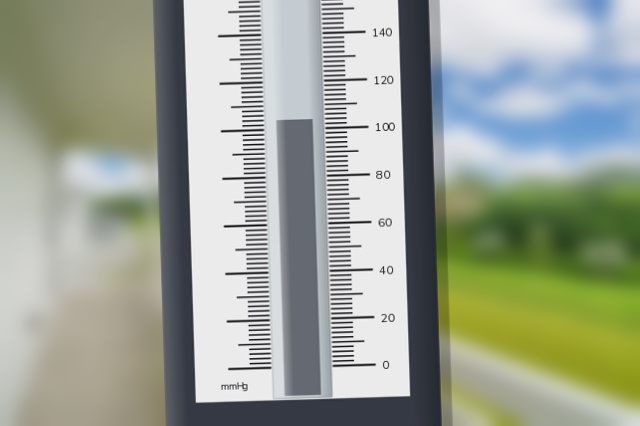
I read 104 mmHg
